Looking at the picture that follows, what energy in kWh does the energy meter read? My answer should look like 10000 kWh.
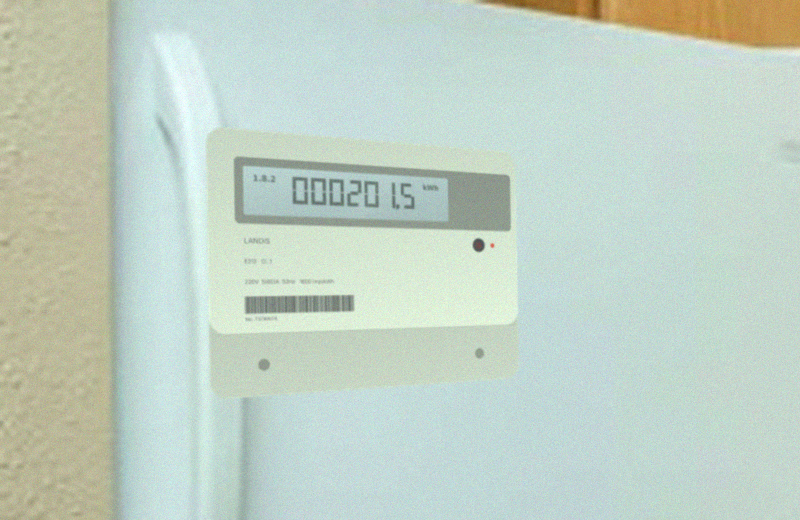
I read 201.5 kWh
